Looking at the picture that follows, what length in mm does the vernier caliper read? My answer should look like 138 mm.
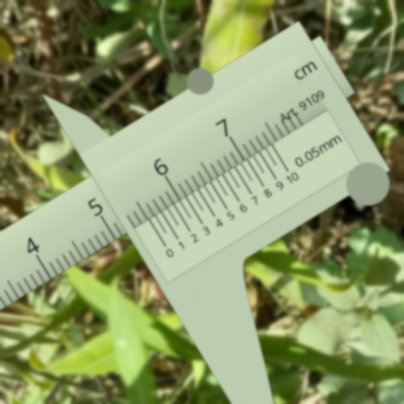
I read 55.2 mm
